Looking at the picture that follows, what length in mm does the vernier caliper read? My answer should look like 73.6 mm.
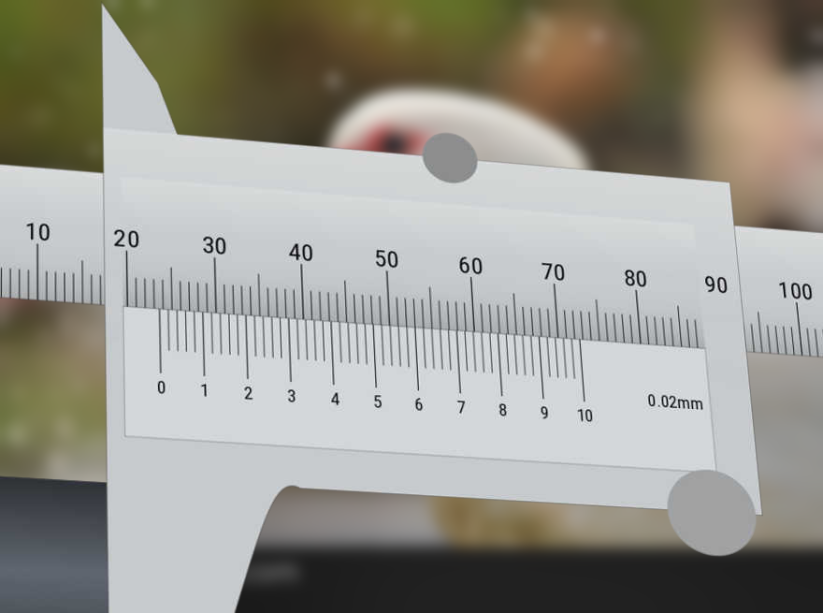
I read 23.6 mm
